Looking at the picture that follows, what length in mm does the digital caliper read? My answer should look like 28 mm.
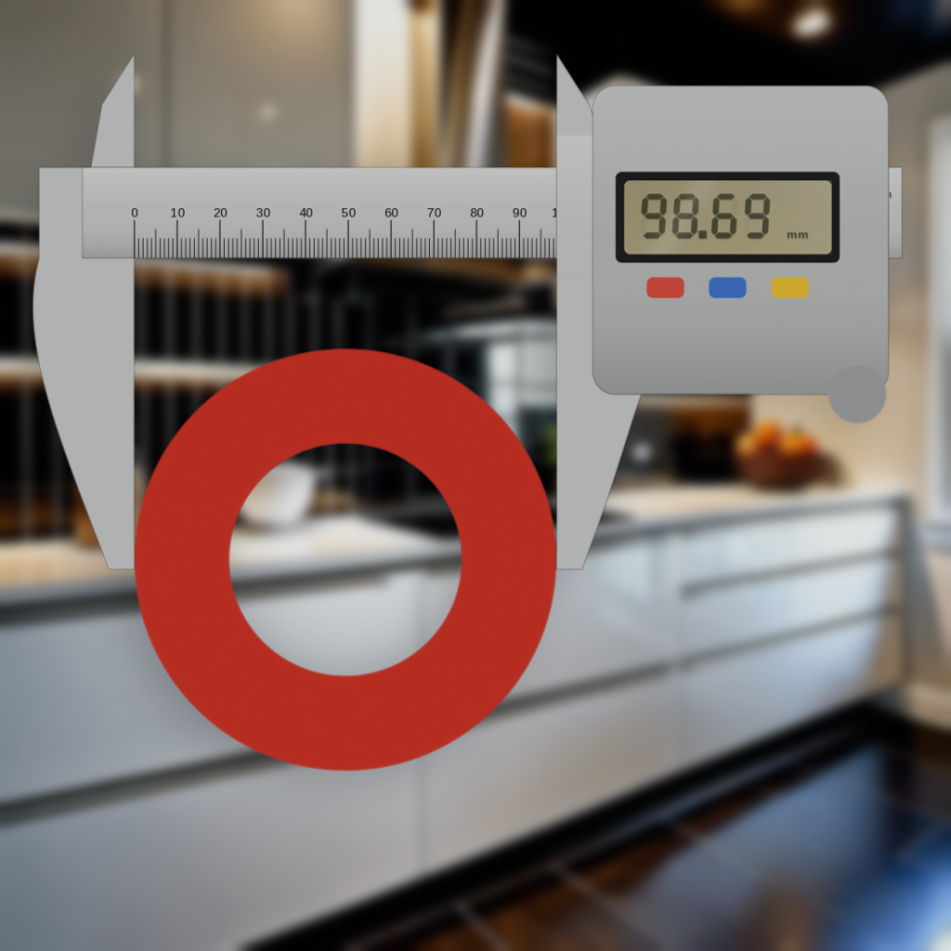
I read 98.69 mm
